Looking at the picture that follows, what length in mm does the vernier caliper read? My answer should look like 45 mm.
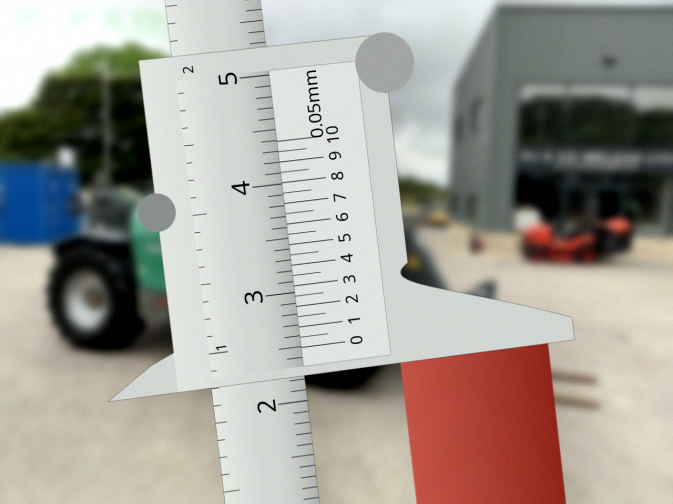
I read 24.9 mm
